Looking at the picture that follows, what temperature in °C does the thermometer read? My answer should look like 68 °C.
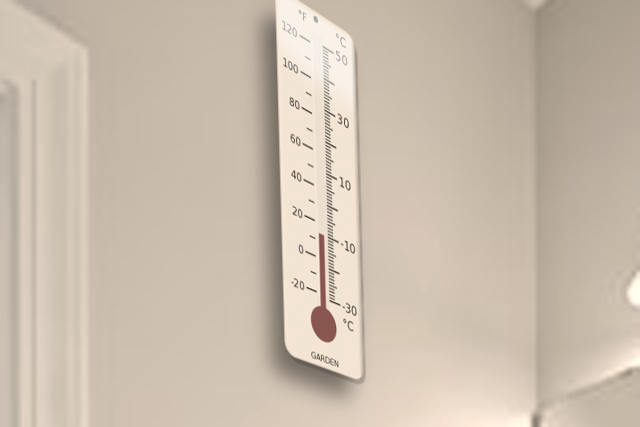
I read -10 °C
